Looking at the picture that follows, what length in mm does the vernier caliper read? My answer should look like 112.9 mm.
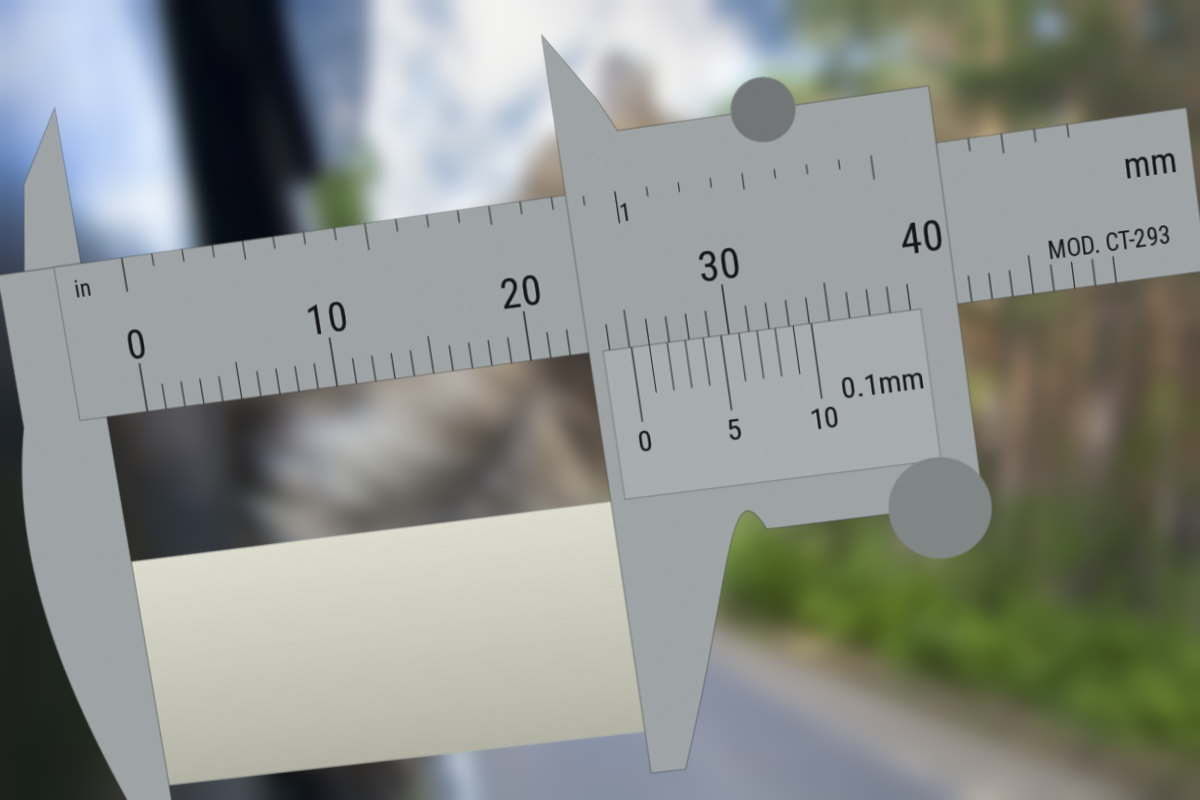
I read 25.1 mm
